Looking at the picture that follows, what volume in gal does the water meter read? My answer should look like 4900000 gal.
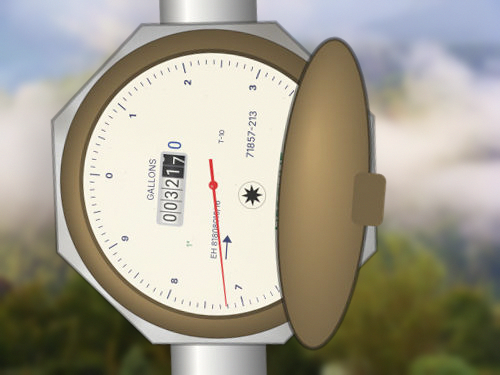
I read 32167.2 gal
